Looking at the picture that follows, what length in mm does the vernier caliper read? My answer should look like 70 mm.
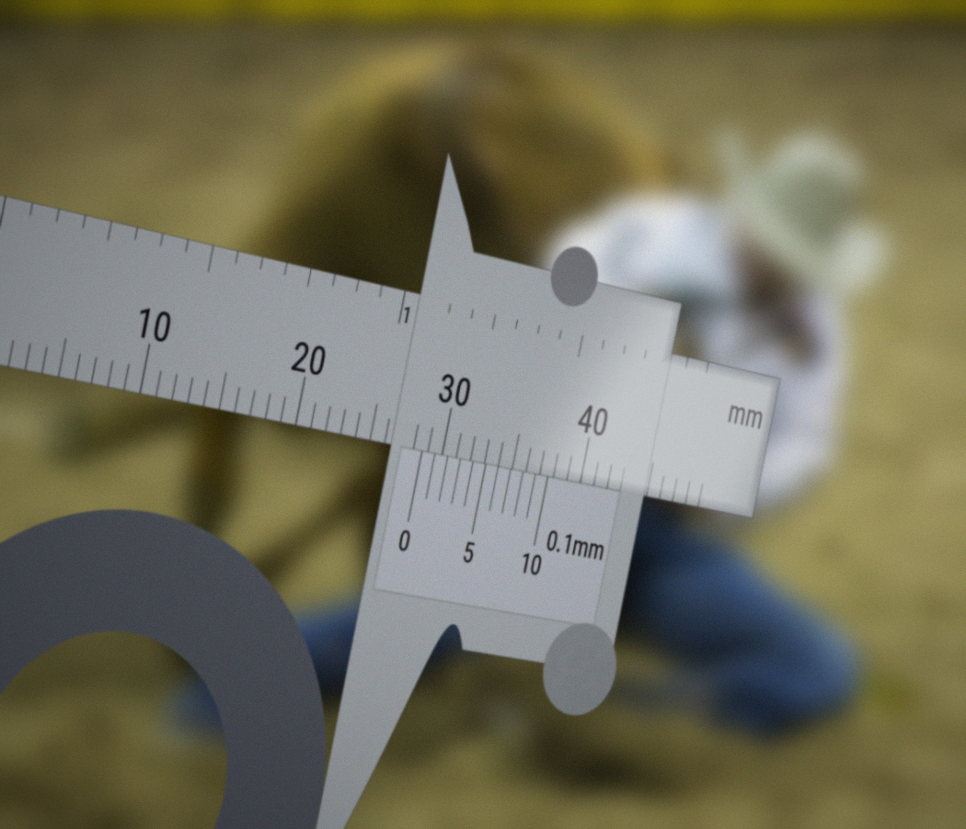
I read 28.6 mm
